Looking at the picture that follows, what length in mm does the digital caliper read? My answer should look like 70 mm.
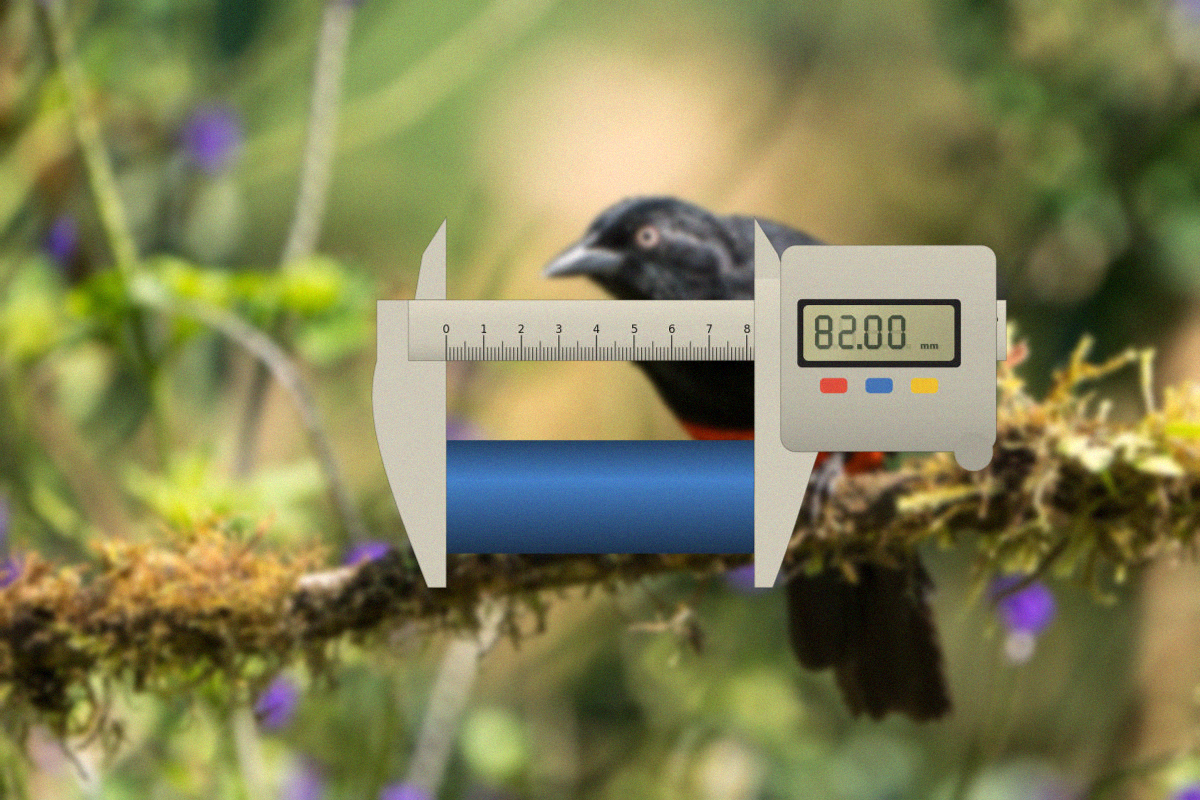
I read 82.00 mm
